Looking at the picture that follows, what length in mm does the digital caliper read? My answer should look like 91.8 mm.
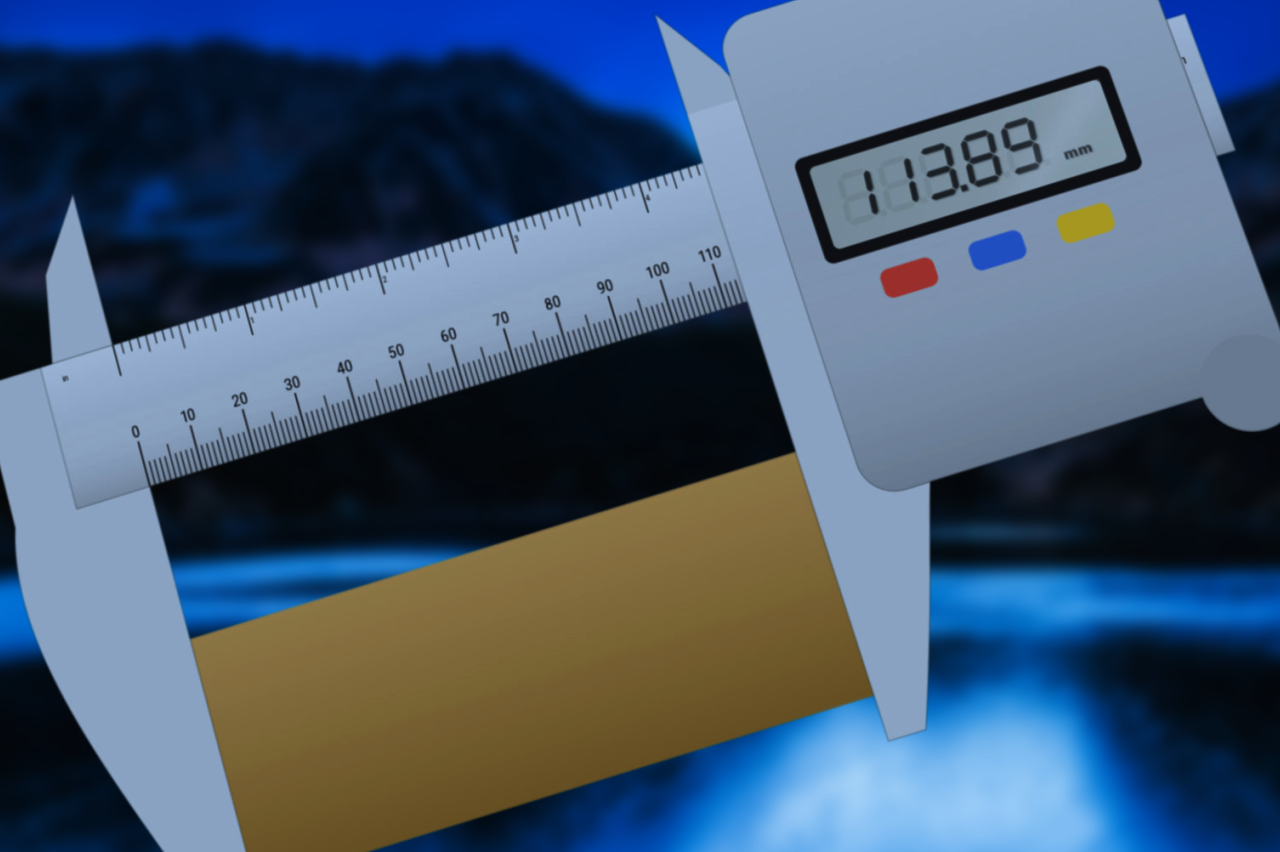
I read 113.89 mm
